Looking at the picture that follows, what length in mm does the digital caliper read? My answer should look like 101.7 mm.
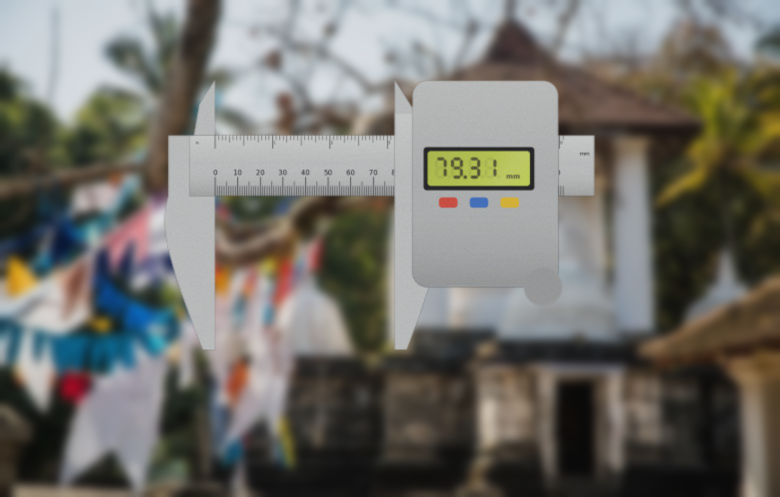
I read 79.31 mm
